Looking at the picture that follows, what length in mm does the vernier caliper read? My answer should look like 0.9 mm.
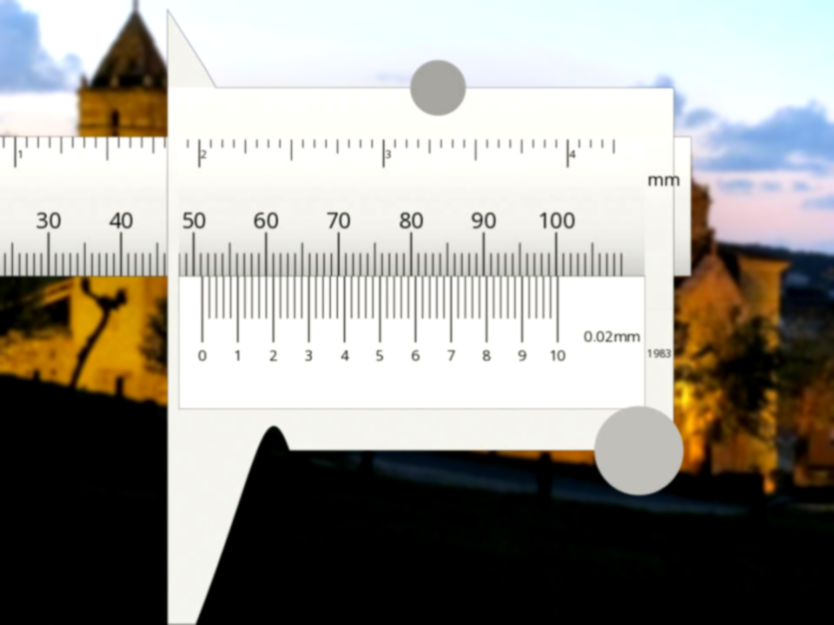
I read 51.2 mm
